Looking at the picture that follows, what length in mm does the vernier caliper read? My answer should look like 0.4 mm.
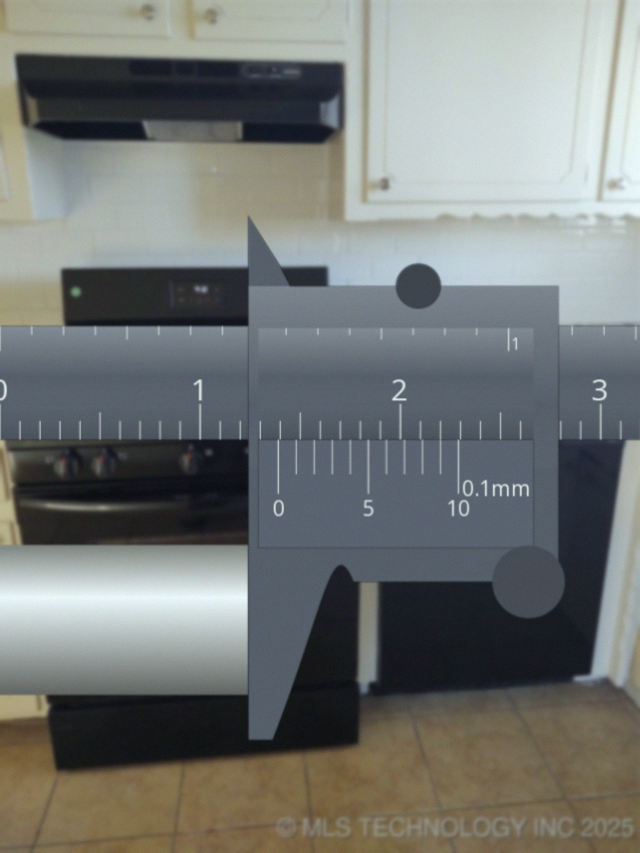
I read 13.9 mm
